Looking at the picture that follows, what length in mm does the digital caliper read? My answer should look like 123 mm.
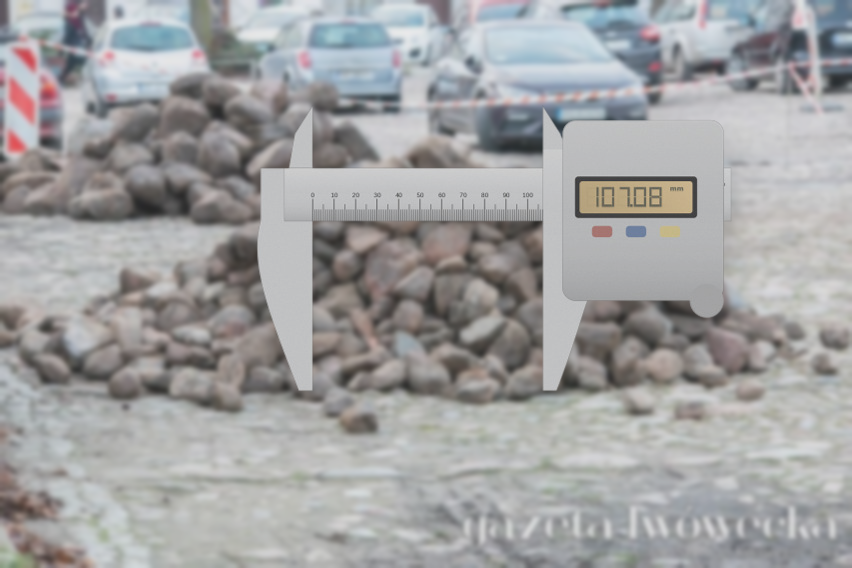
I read 107.08 mm
